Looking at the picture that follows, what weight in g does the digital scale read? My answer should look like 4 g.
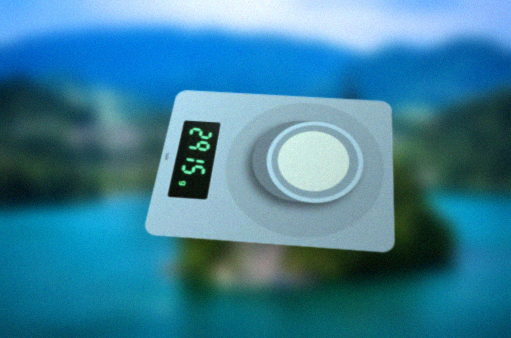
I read 2915 g
